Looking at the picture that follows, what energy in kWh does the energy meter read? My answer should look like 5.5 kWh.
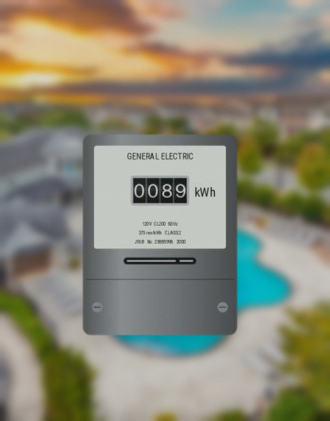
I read 89 kWh
